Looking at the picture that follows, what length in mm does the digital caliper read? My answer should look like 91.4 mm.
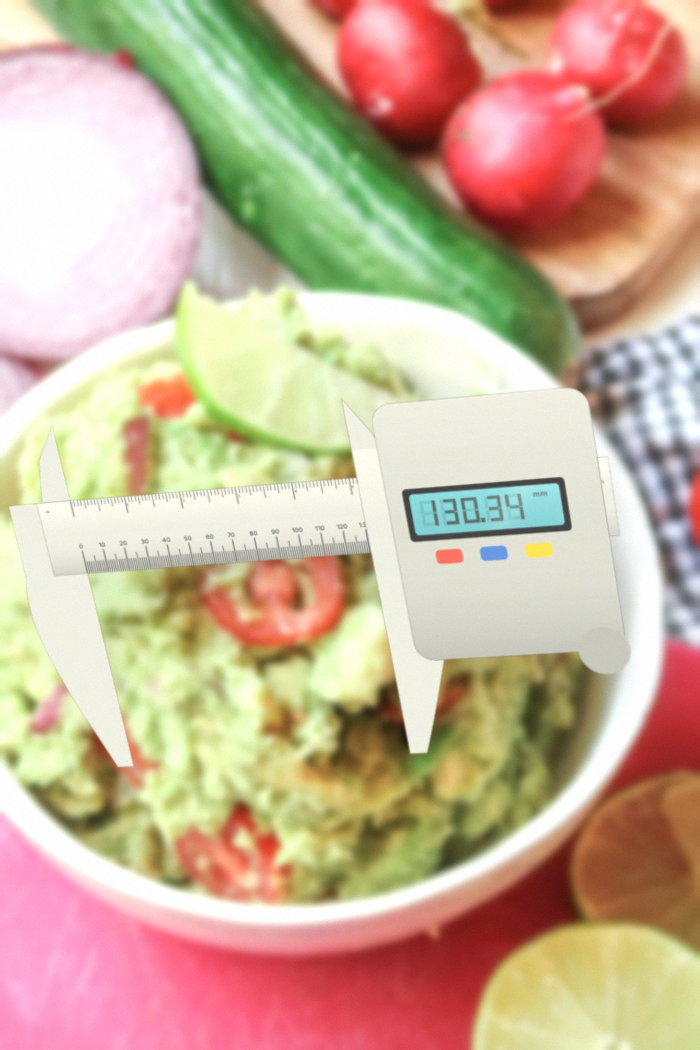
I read 130.34 mm
